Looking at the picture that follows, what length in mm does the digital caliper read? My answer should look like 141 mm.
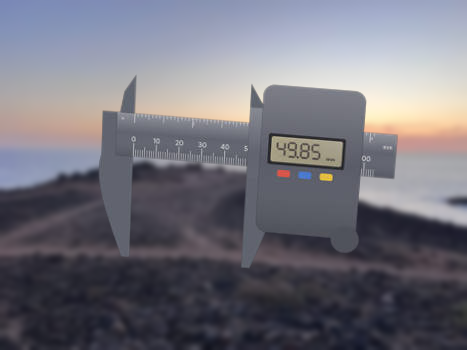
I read 49.85 mm
